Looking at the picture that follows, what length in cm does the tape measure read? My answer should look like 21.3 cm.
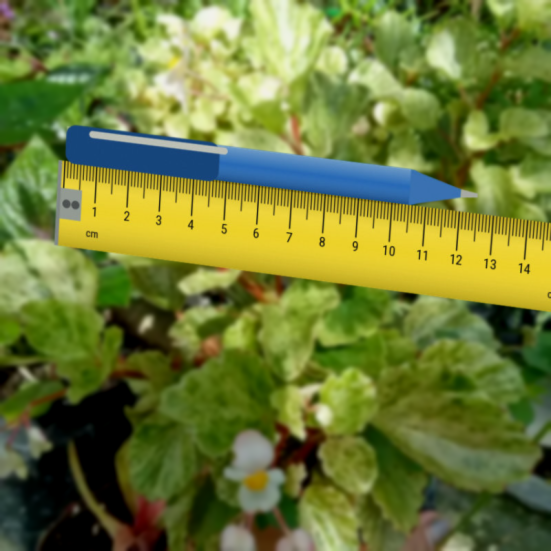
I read 12.5 cm
